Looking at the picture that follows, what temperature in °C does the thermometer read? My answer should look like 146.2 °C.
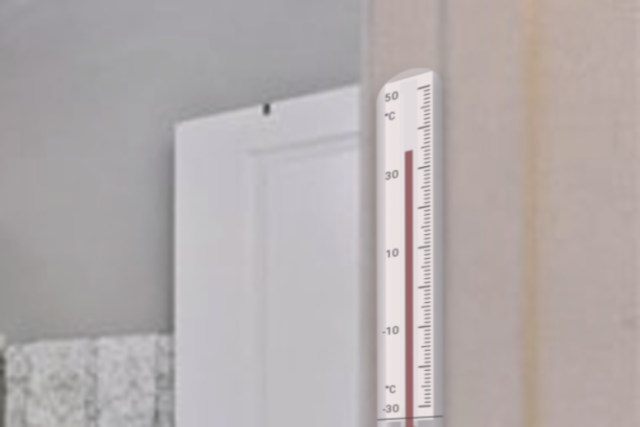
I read 35 °C
